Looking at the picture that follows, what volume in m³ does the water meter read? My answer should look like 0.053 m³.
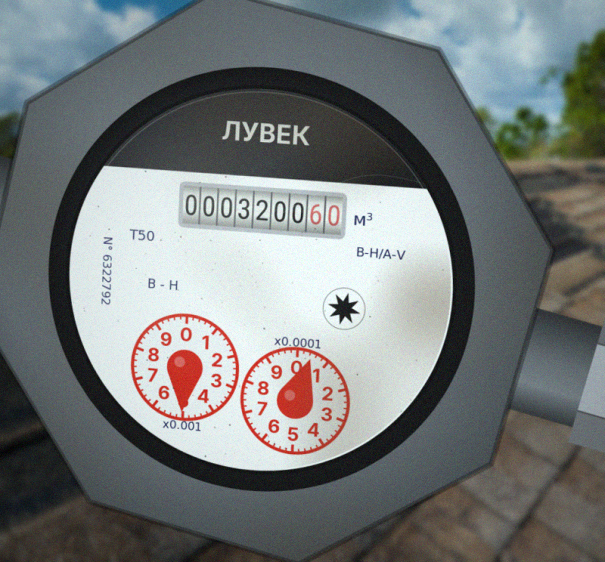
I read 3200.6050 m³
